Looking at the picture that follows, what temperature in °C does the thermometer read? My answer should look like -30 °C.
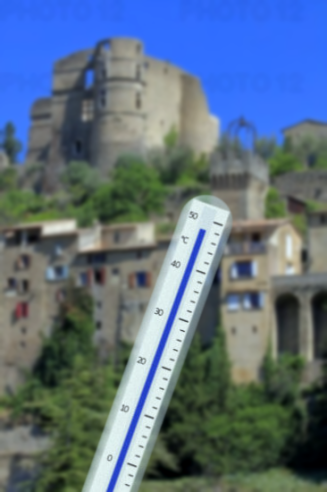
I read 48 °C
